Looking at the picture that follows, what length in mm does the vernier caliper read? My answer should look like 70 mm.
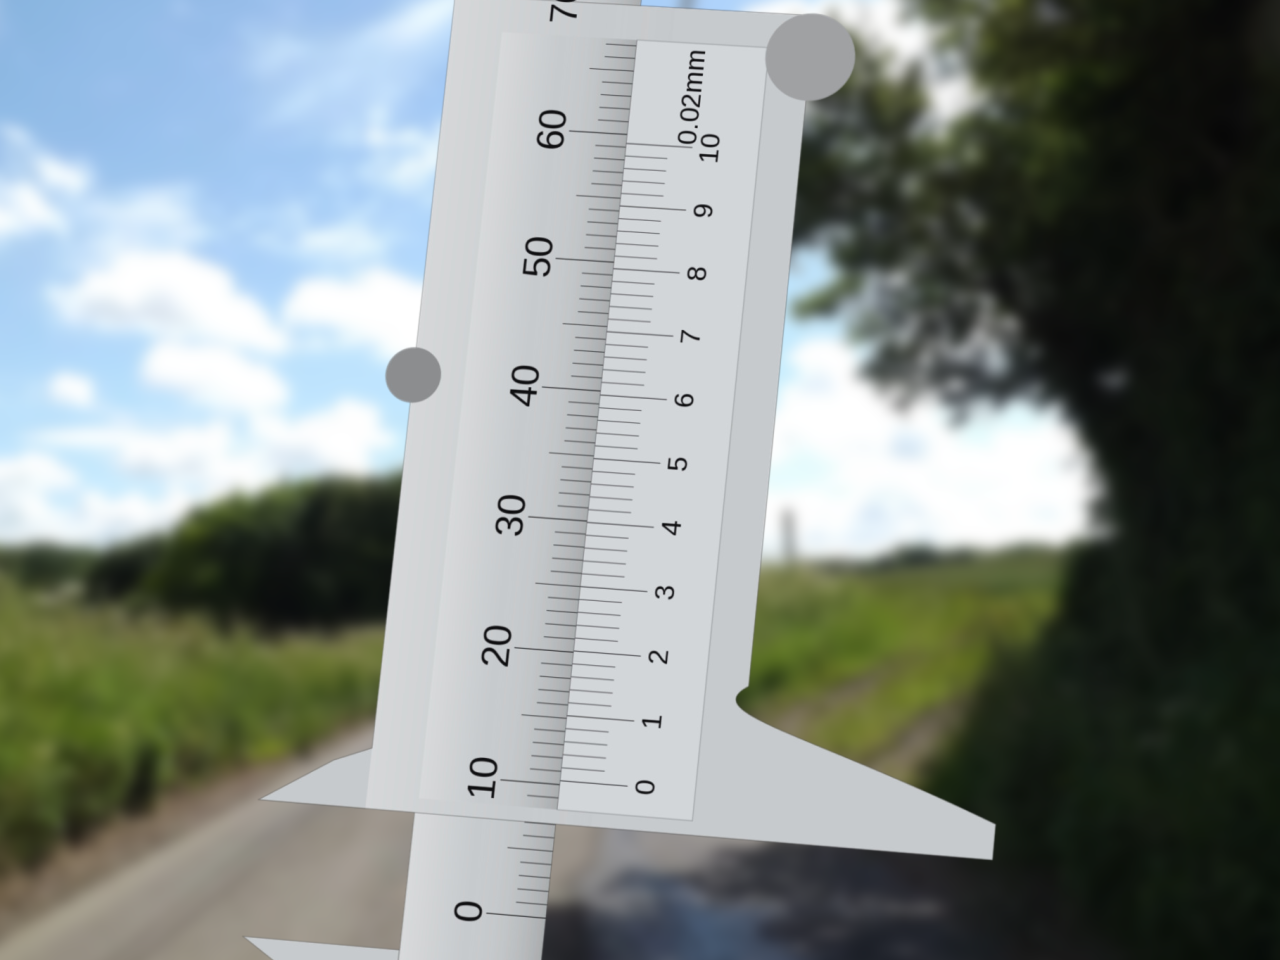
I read 10.3 mm
